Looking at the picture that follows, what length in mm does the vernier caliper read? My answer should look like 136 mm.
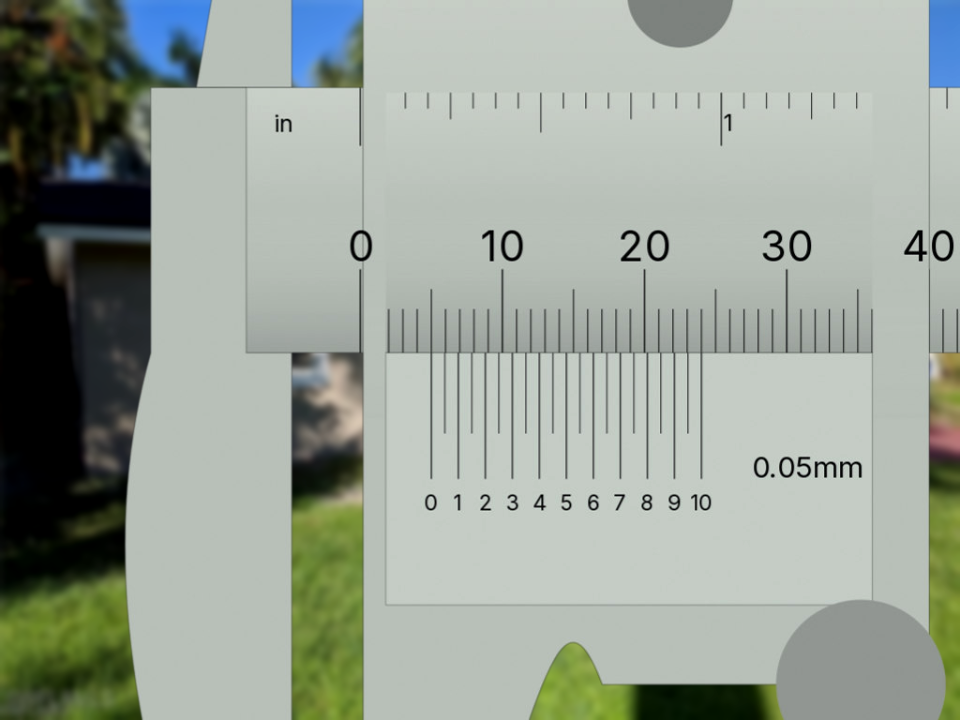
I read 5.0 mm
